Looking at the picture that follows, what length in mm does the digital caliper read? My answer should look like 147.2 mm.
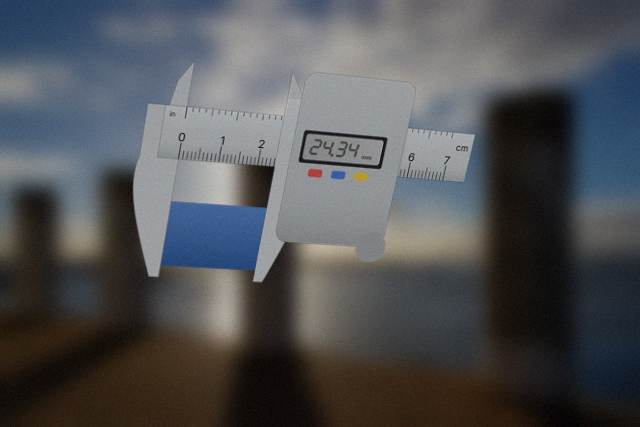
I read 24.34 mm
